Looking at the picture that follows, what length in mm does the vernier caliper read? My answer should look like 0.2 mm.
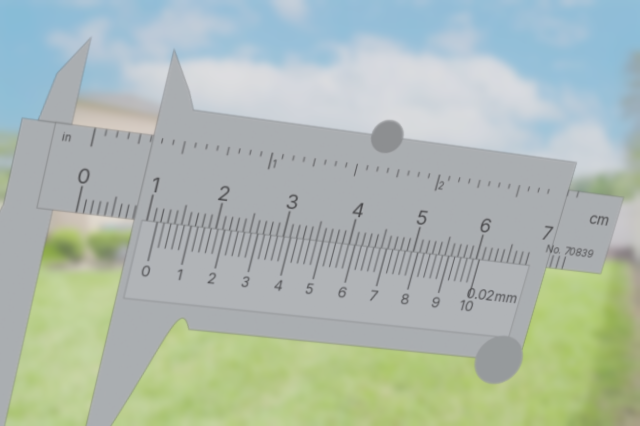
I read 11.5 mm
